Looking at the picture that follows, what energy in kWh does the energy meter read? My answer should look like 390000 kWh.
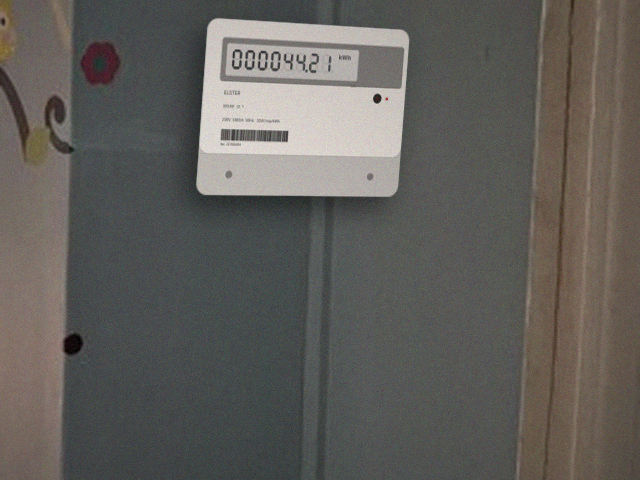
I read 44.21 kWh
